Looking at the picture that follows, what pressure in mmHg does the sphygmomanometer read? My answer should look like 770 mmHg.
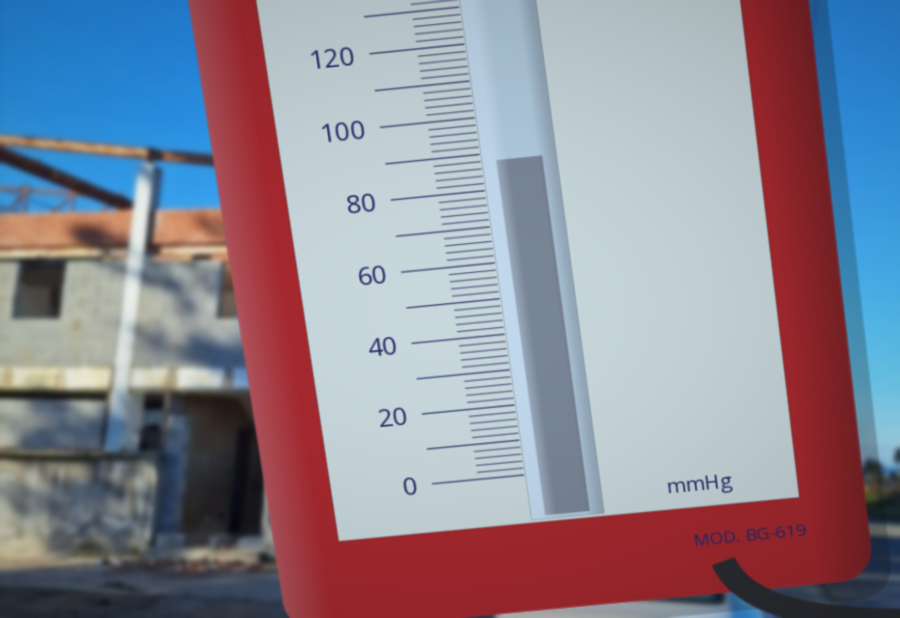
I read 88 mmHg
